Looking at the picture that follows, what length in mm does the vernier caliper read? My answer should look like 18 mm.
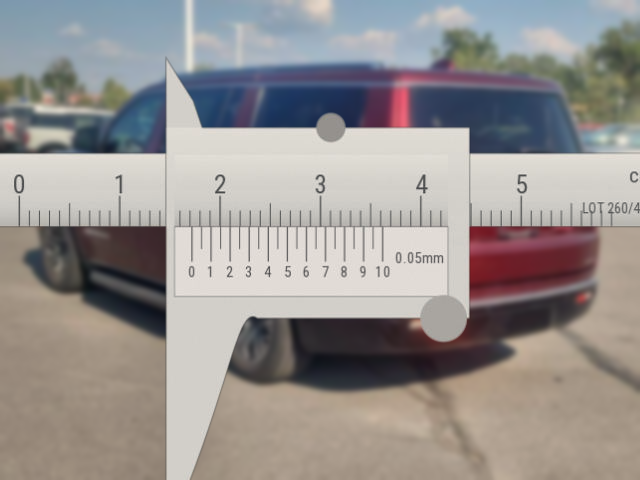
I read 17.2 mm
